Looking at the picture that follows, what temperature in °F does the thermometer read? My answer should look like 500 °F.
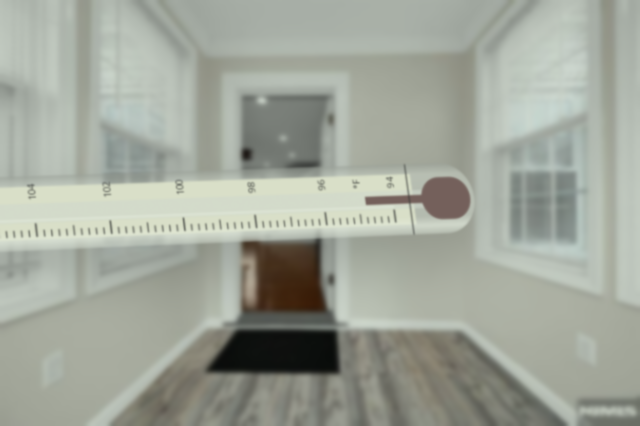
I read 94.8 °F
